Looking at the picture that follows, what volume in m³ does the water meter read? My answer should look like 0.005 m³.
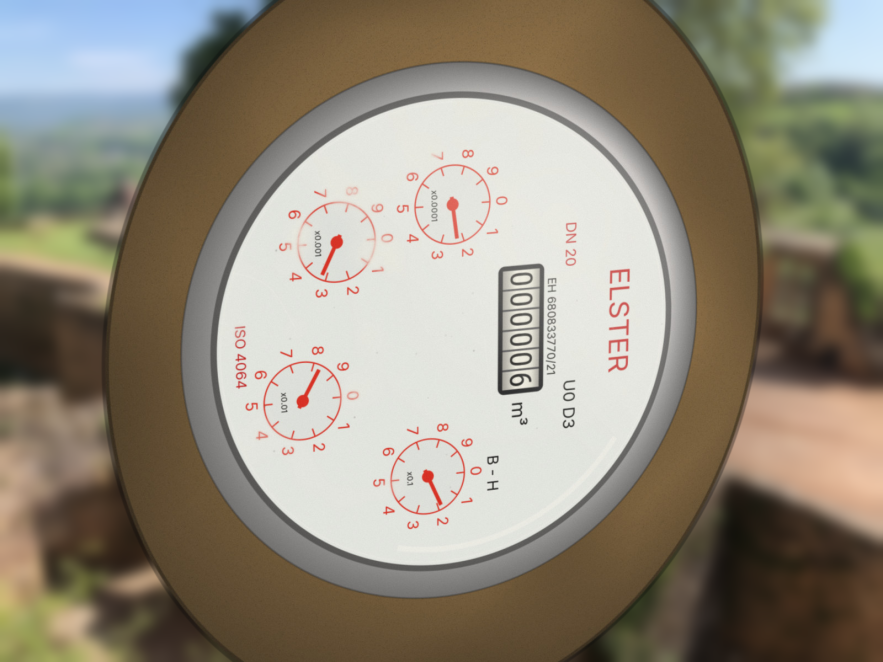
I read 6.1832 m³
